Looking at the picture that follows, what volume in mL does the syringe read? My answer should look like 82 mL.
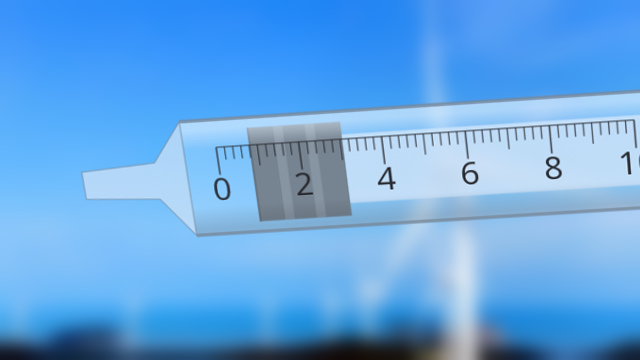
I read 0.8 mL
